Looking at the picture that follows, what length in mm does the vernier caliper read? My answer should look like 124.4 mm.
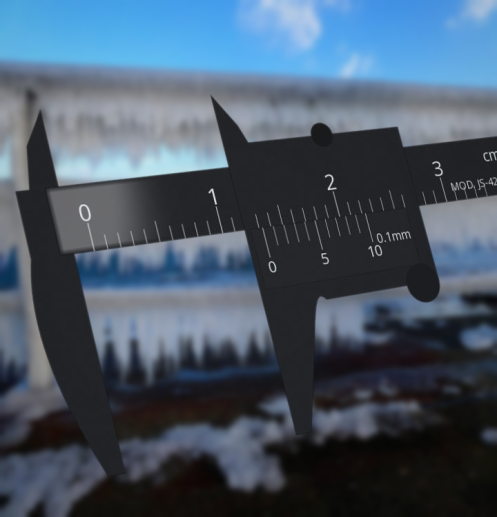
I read 13.3 mm
